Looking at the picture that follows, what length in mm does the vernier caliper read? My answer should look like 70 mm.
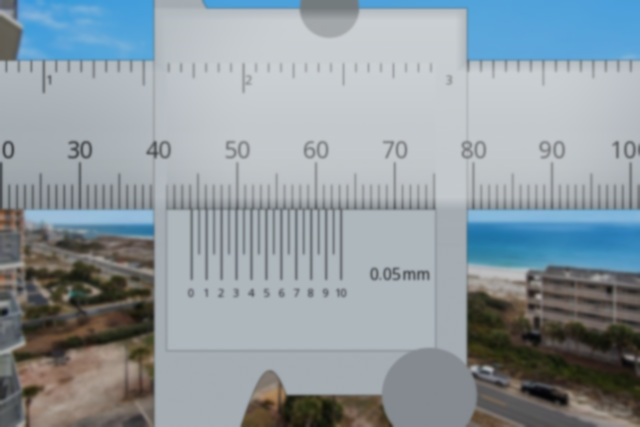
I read 44.2 mm
